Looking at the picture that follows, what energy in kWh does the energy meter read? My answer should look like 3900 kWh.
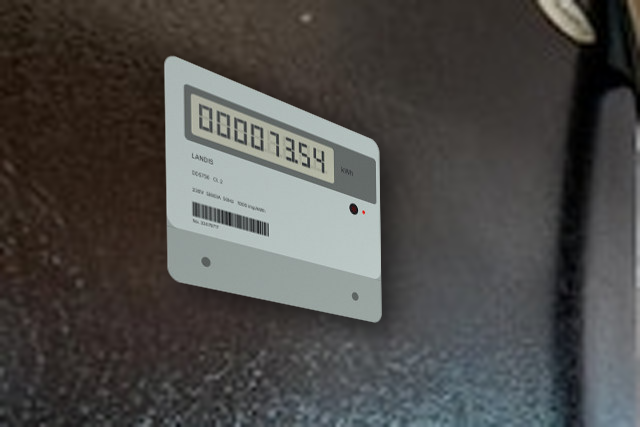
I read 73.54 kWh
